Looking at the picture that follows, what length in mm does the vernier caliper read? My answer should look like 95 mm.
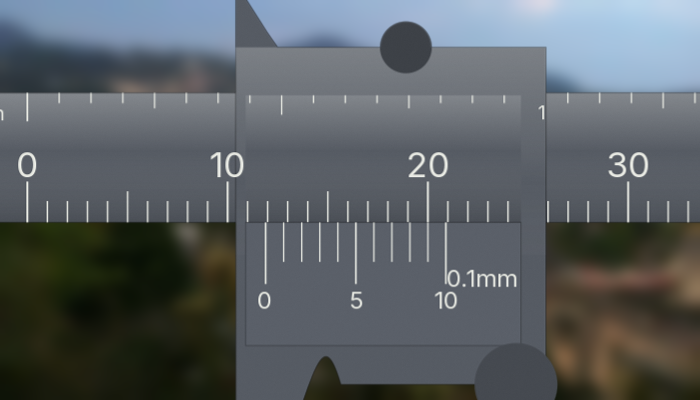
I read 11.9 mm
